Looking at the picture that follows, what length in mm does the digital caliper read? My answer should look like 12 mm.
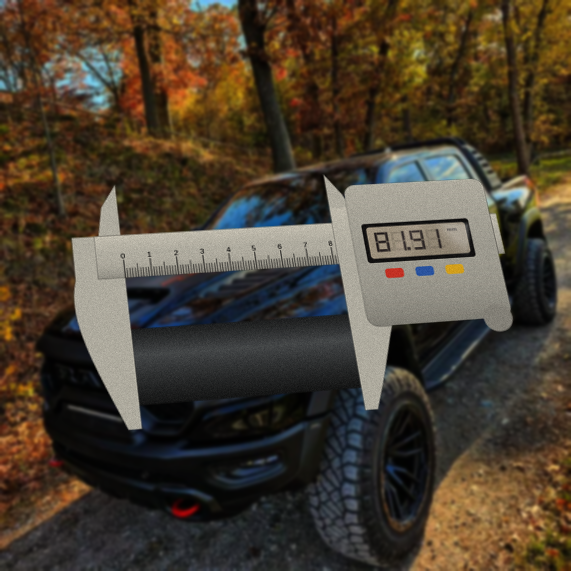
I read 81.91 mm
